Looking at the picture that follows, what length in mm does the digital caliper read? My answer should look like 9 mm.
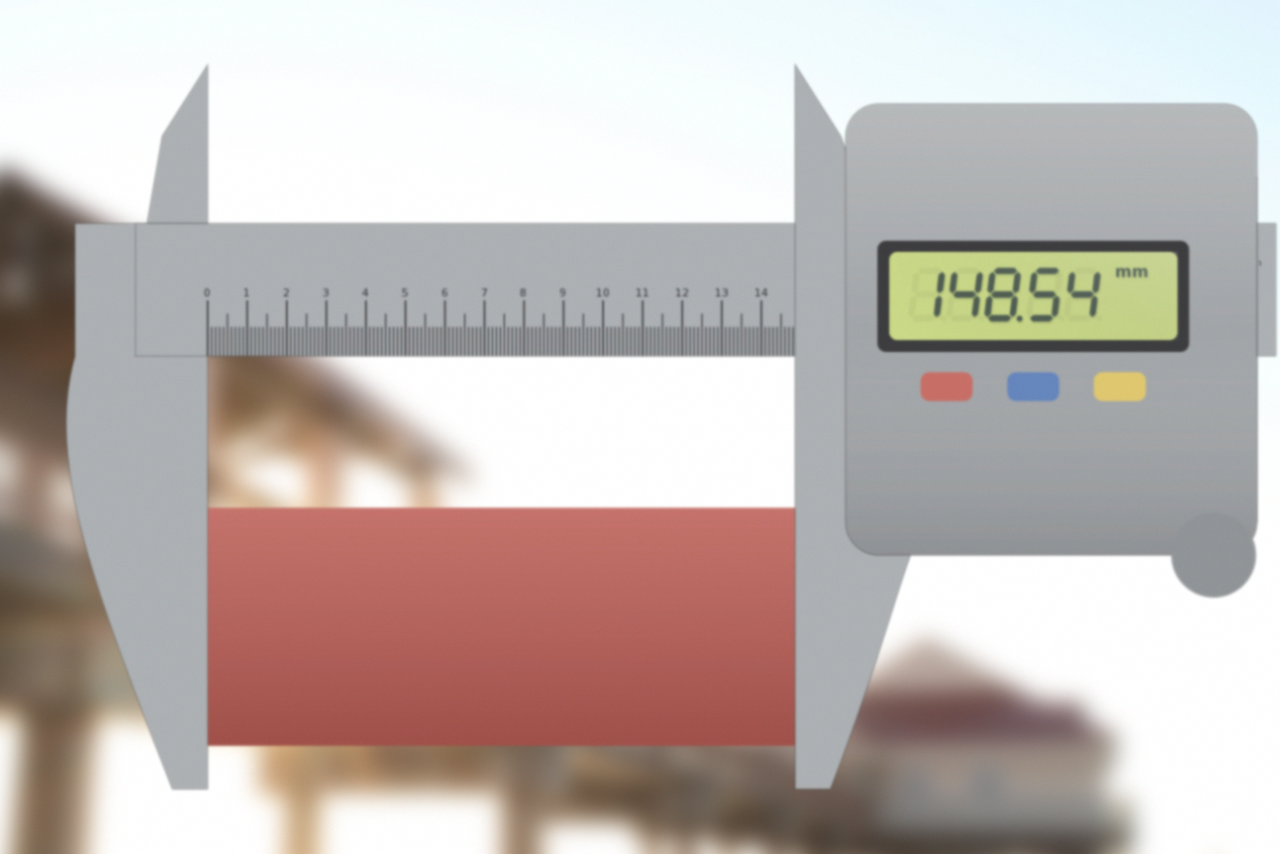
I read 148.54 mm
